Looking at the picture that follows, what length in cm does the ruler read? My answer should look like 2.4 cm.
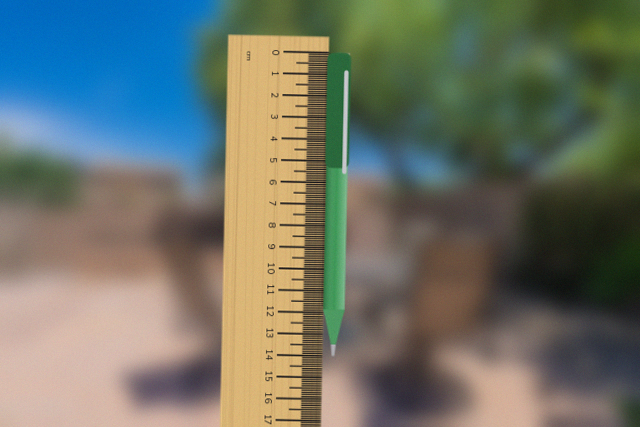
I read 14 cm
